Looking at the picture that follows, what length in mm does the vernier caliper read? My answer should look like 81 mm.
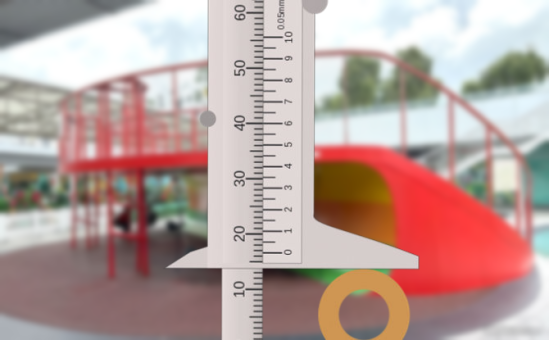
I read 16.6 mm
